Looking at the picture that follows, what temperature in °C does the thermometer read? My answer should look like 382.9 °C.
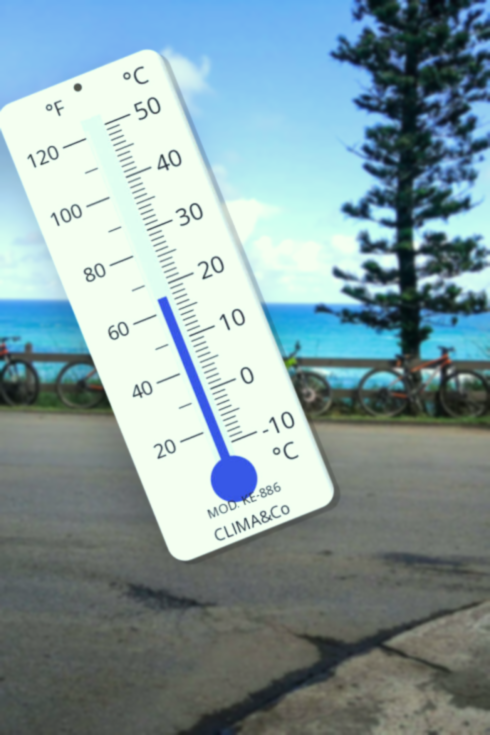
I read 18 °C
